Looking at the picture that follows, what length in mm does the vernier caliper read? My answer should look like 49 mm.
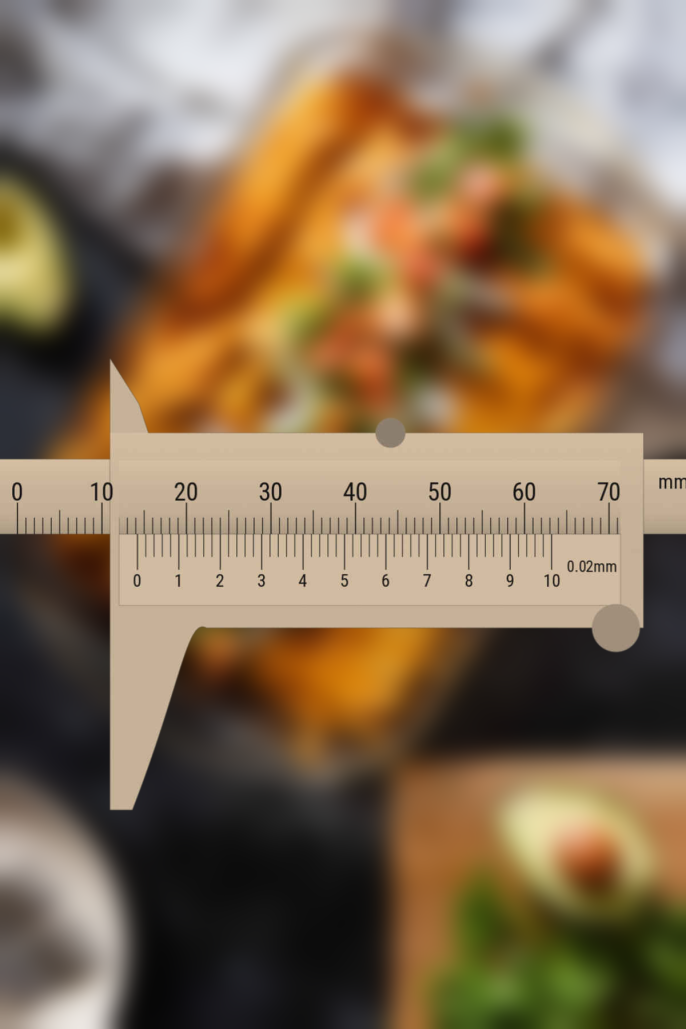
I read 14.2 mm
